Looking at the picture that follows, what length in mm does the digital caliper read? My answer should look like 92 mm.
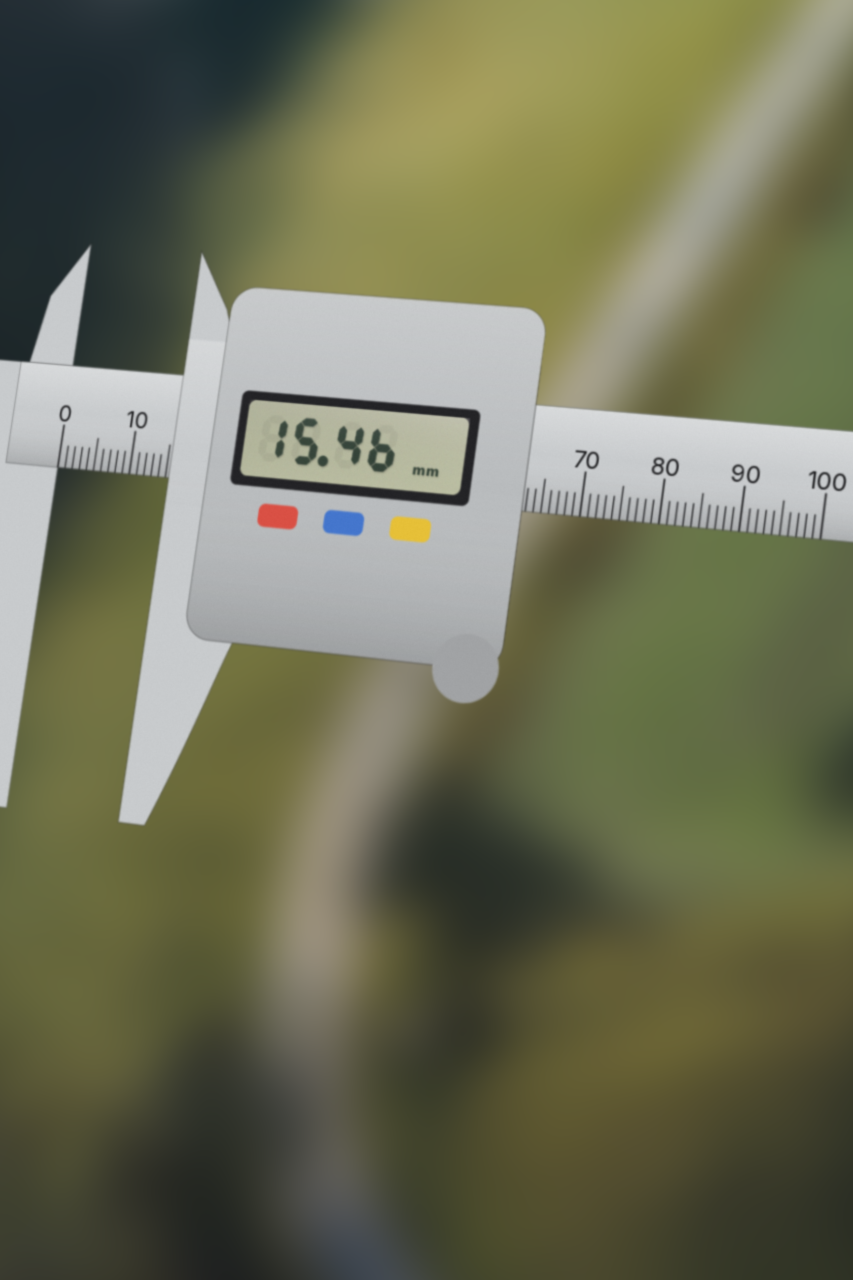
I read 15.46 mm
